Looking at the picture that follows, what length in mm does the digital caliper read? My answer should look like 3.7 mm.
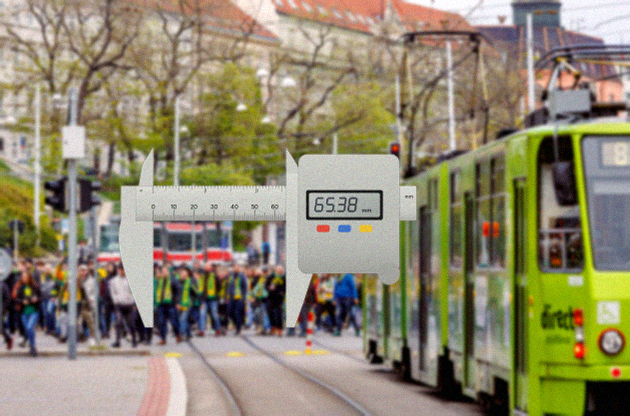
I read 65.38 mm
